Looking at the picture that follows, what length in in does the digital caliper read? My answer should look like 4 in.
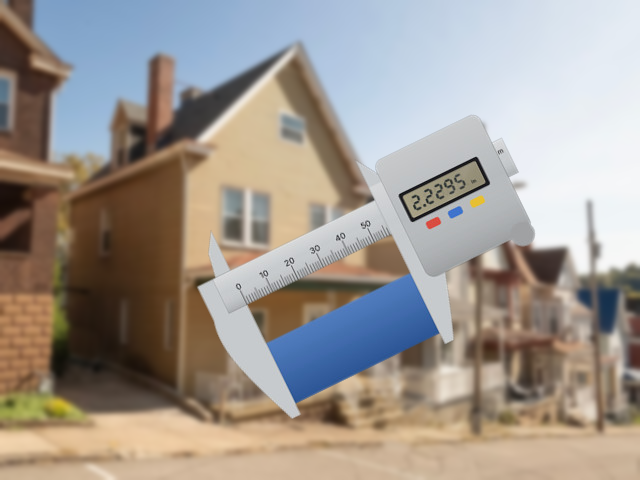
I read 2.2295 in
